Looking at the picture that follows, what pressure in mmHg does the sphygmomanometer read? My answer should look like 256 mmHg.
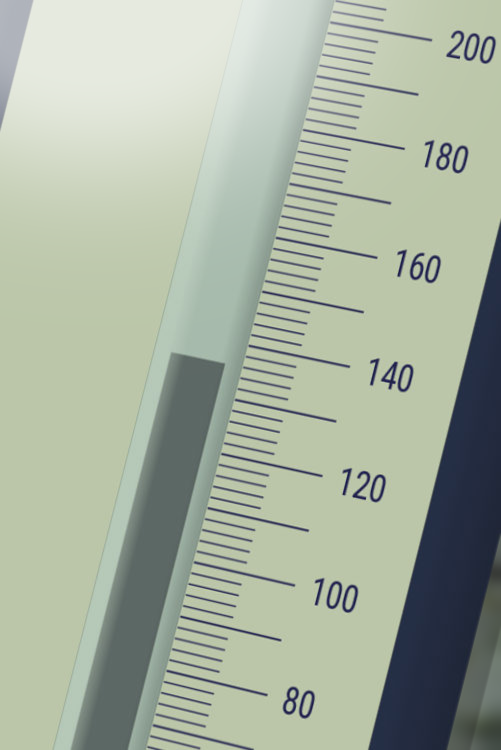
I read 136 mmHg
